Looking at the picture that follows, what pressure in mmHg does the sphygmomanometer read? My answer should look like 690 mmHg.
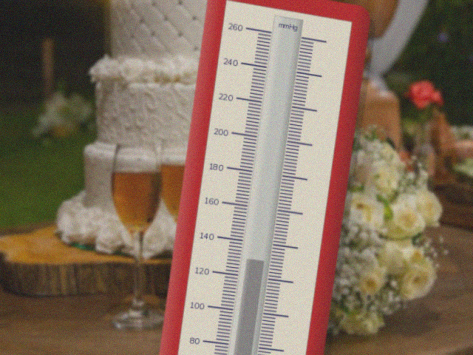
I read 130 mmHg
